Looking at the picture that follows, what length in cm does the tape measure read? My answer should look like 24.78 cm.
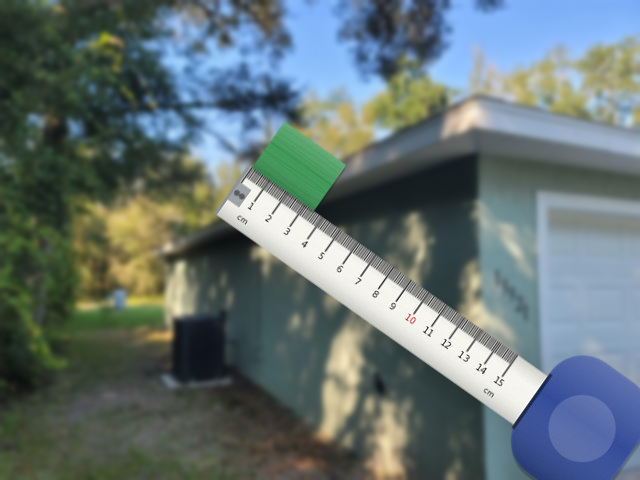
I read 3.5 cm
